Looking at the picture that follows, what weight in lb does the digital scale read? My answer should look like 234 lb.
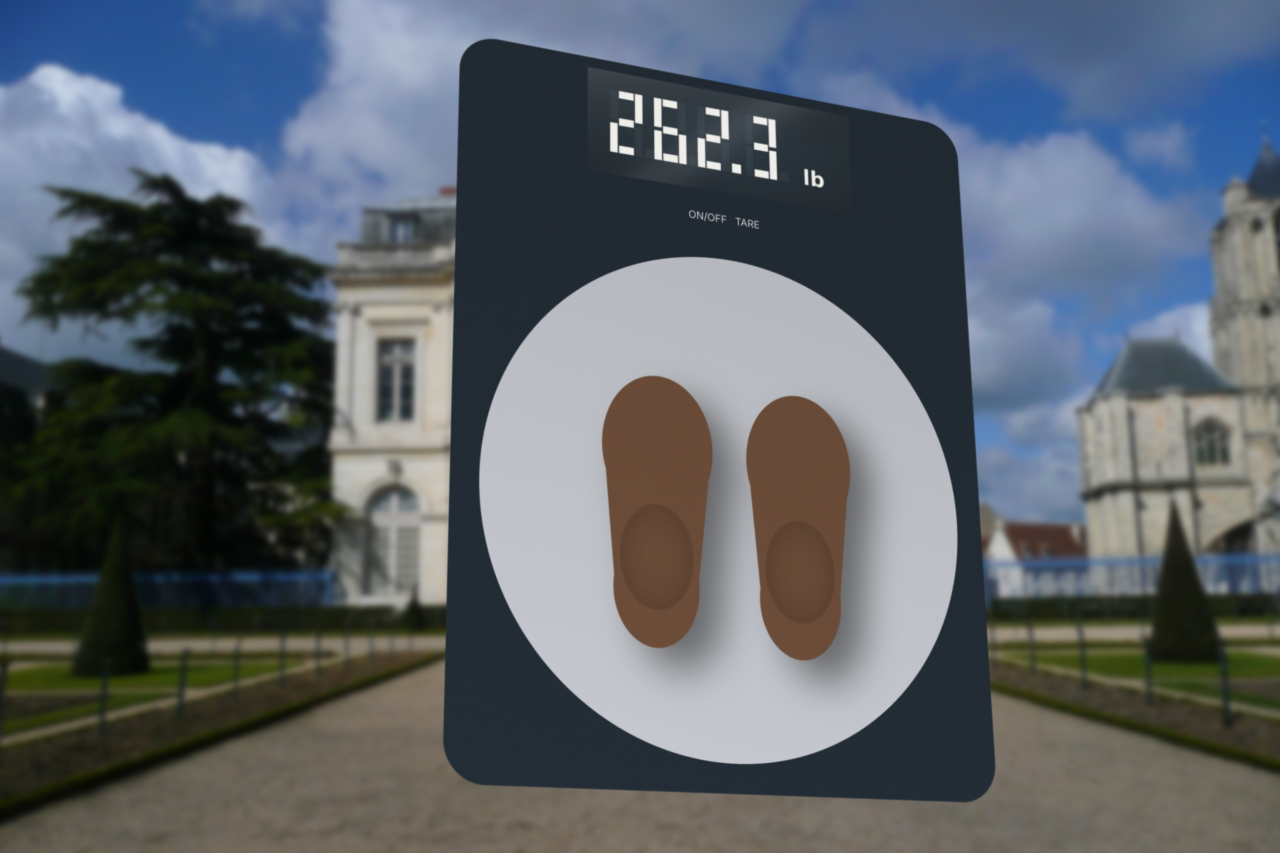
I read 262.3 lb
